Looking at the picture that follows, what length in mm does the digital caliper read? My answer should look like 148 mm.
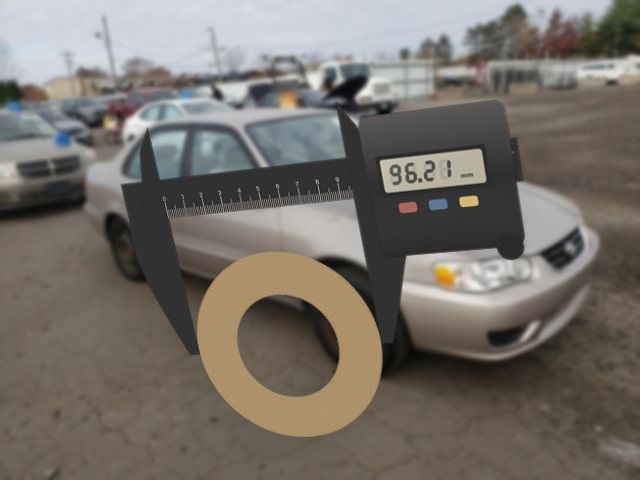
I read 96.21 mm
